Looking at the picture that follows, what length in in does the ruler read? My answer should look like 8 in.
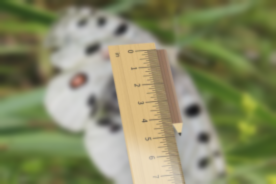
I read 5 in
